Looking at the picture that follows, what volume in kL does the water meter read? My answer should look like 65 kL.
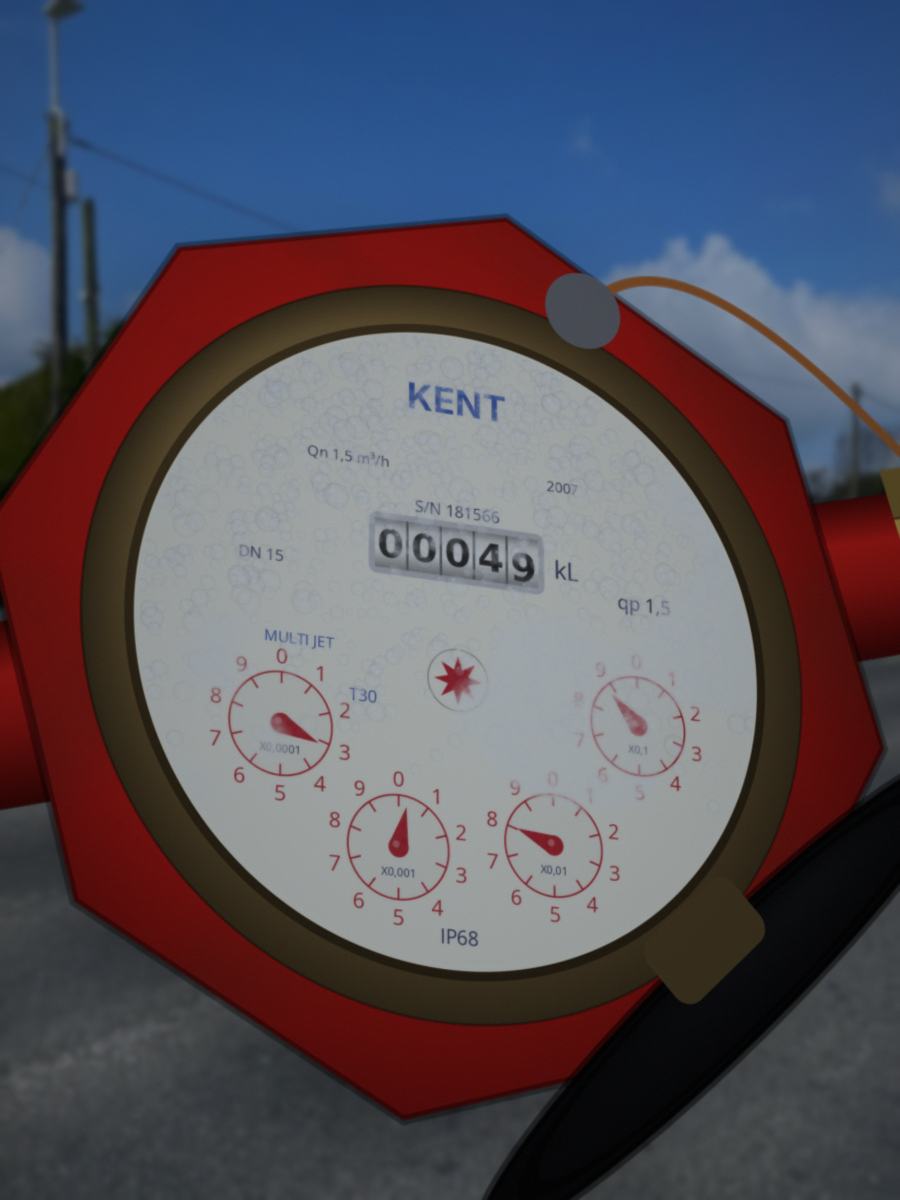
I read 48.8803 kL
